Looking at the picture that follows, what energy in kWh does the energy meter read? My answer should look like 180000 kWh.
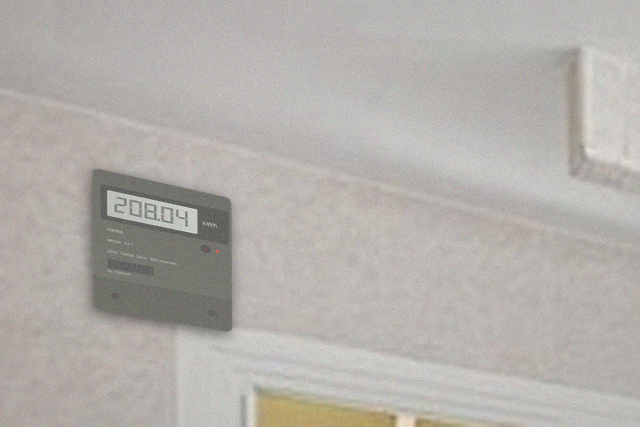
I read 208.04 kWh
